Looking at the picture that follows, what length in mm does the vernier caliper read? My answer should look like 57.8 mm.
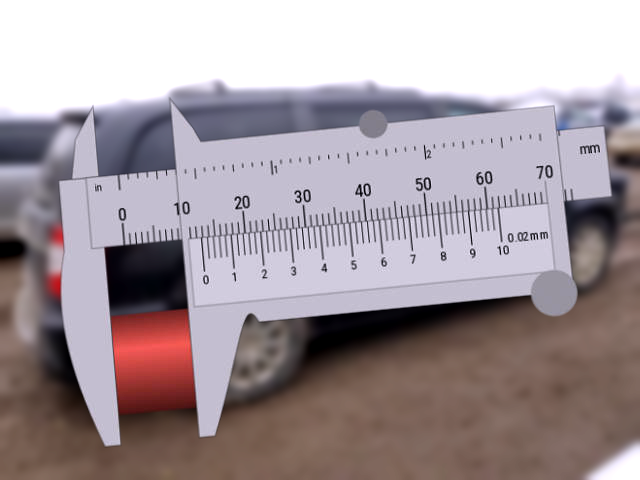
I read 12.8 mm
